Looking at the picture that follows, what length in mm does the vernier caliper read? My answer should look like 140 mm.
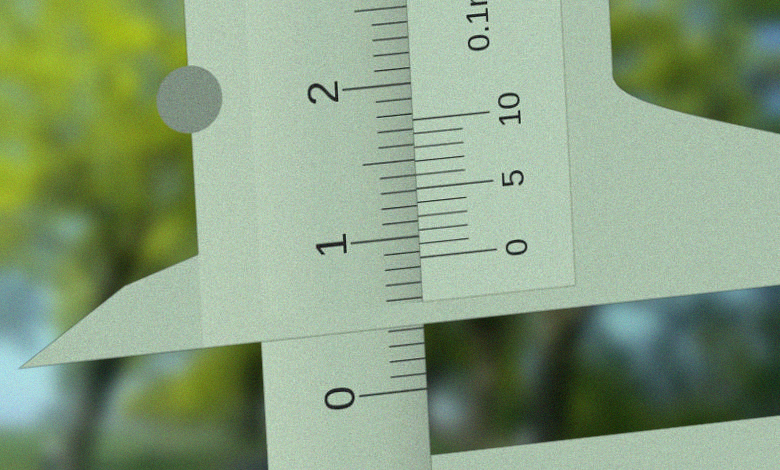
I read 8.6 mm
